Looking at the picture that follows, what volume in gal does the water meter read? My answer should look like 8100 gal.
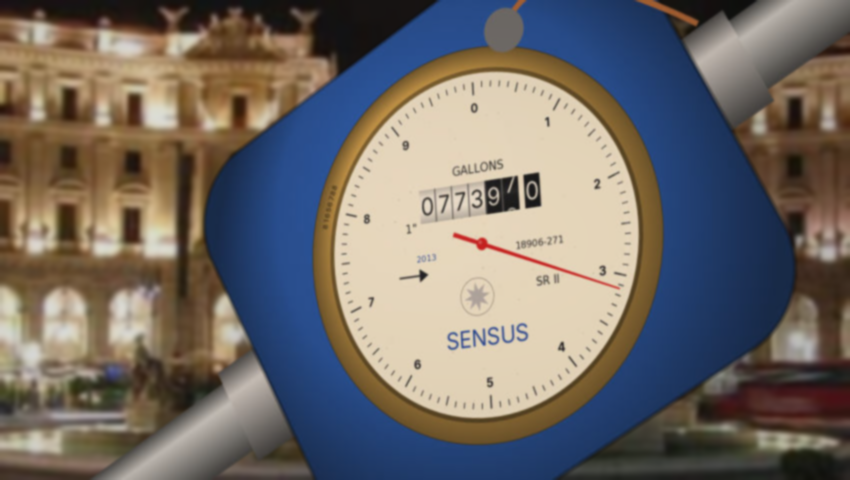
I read 773973.1 gal
